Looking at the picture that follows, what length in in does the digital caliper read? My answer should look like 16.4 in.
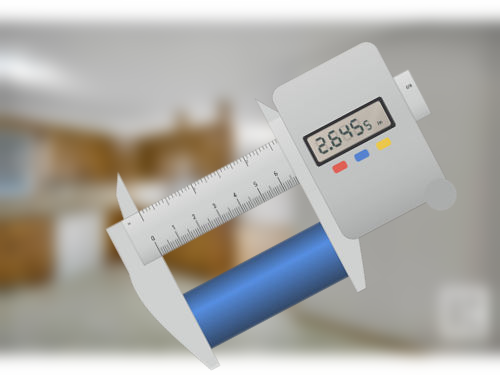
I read 2.6455 in
